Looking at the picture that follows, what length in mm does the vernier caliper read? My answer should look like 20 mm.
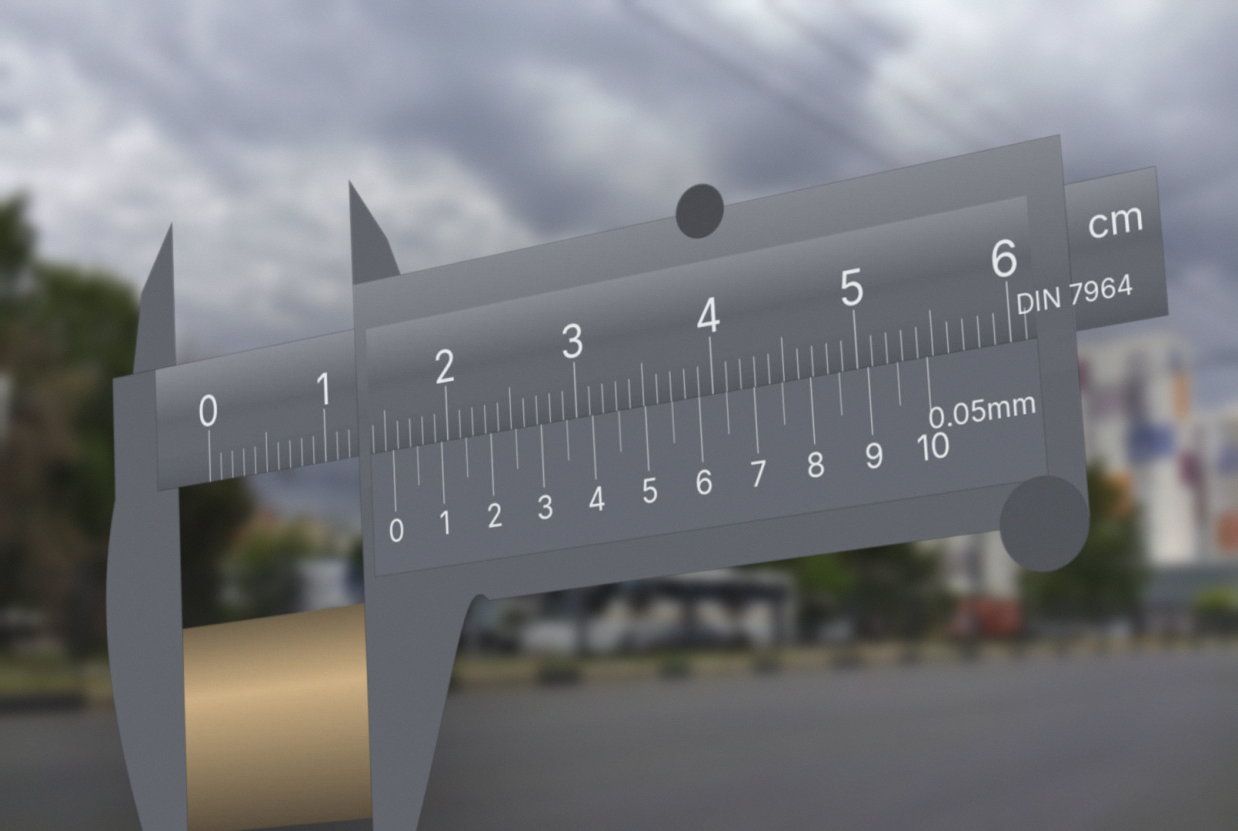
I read 15.6 mm
